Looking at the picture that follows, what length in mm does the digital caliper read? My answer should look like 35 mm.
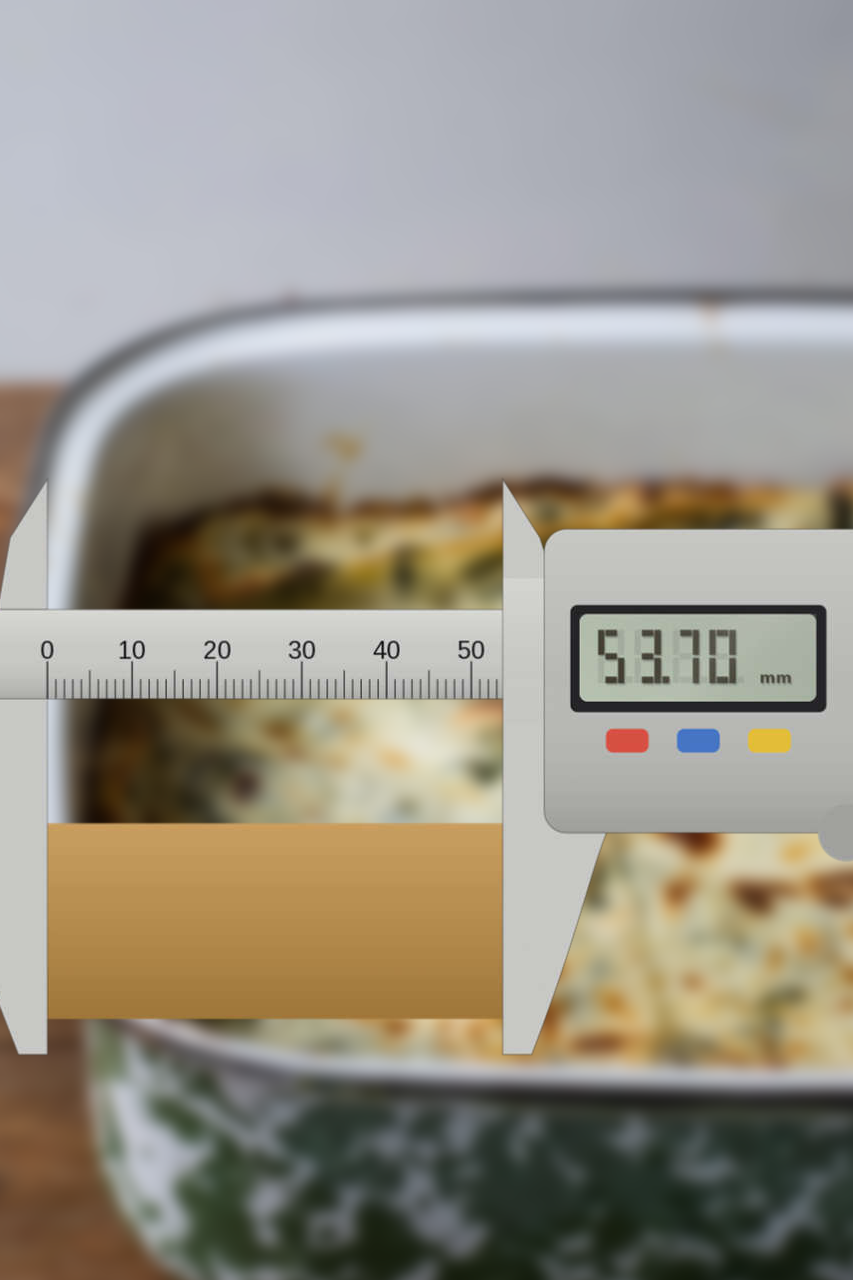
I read 53.70 mm
